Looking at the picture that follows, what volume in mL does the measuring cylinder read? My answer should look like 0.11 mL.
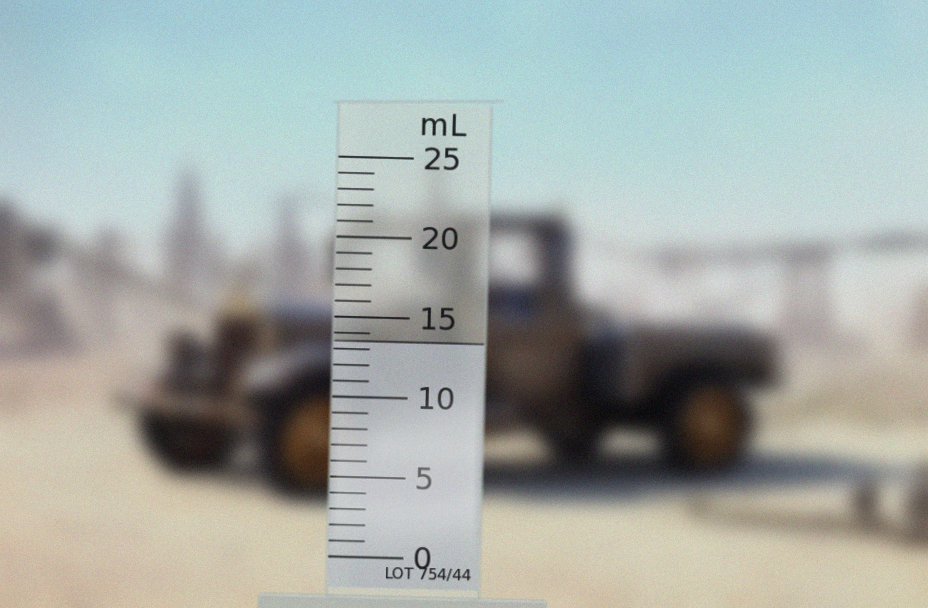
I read 13.5 mL
